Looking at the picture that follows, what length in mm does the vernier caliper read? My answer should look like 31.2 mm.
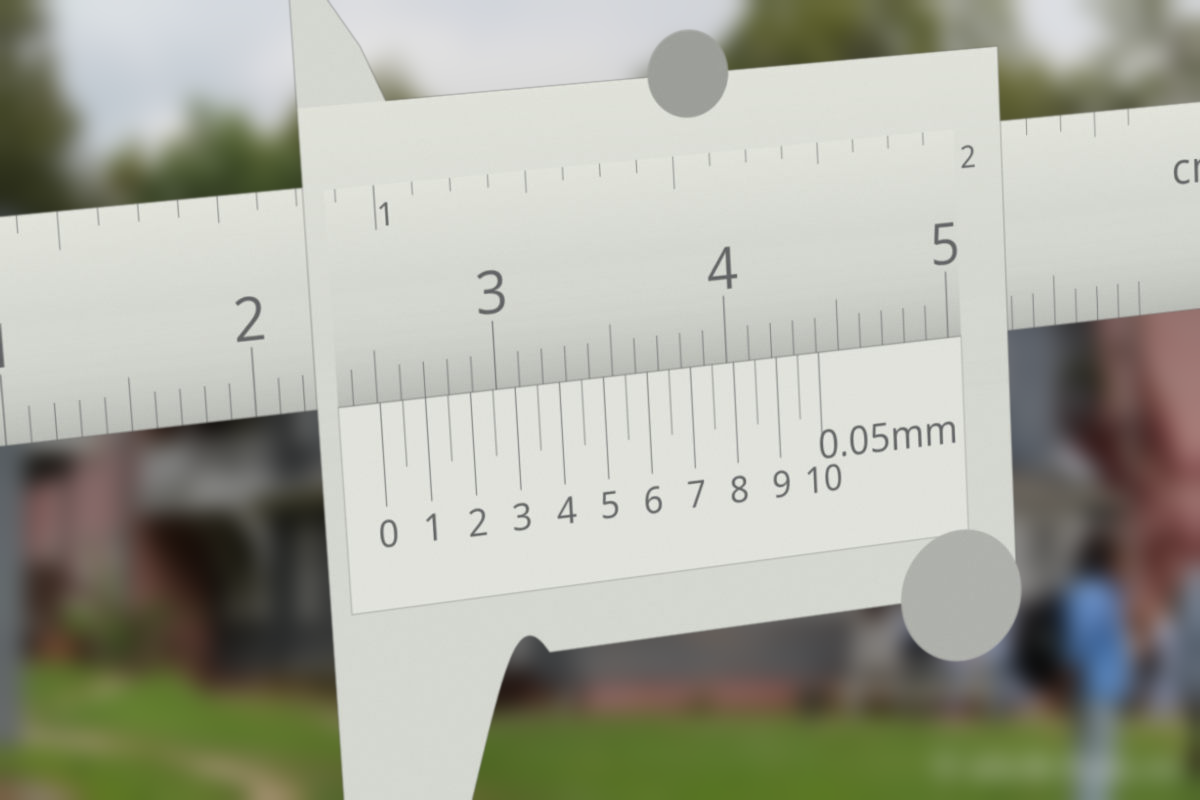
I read 25.1 mm
